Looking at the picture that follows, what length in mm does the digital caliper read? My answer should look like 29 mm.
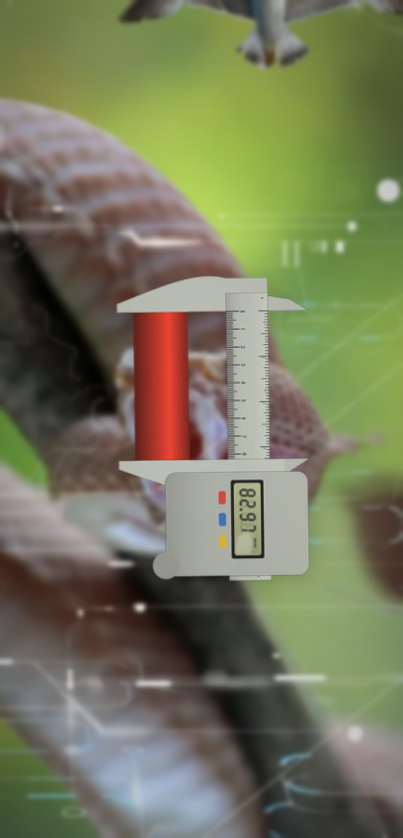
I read 82.97 mm
